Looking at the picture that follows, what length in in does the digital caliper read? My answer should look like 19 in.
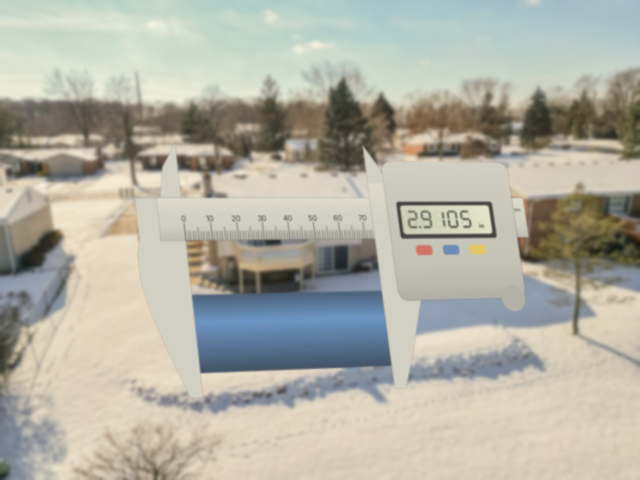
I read 2.9105 in
